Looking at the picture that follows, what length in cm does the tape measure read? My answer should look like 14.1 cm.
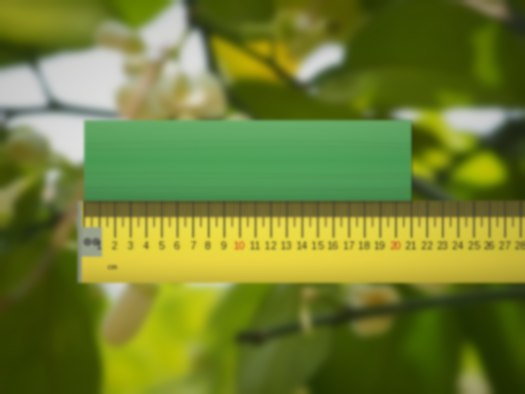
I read 21 cm
